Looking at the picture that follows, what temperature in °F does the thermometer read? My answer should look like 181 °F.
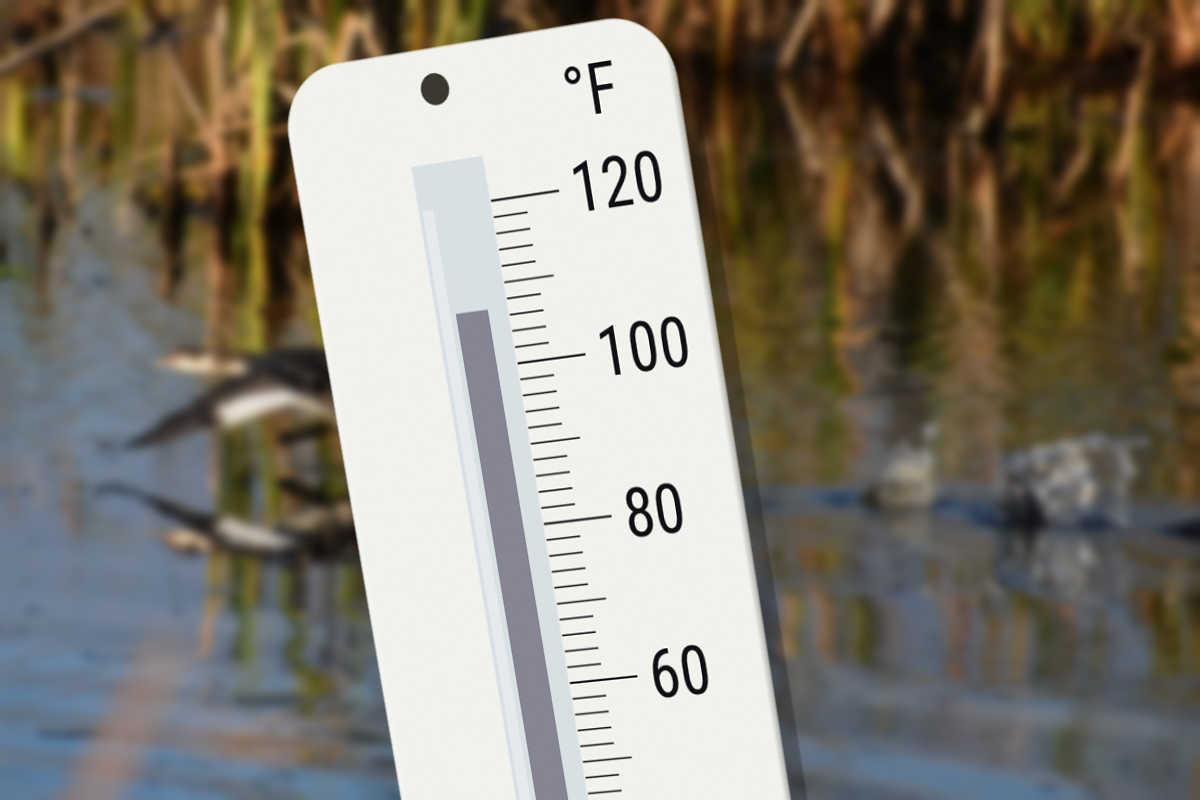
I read 107 °F
